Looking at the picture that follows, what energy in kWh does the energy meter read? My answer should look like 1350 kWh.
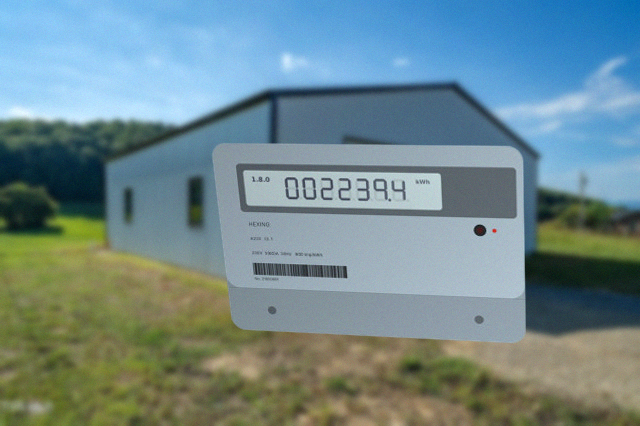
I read 2239.4 kWh
